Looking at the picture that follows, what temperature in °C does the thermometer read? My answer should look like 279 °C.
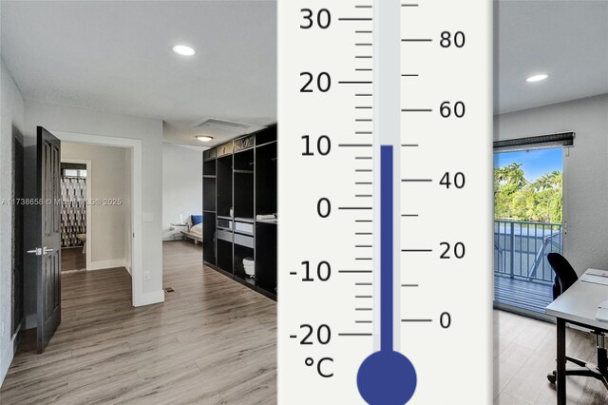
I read 10 °C
